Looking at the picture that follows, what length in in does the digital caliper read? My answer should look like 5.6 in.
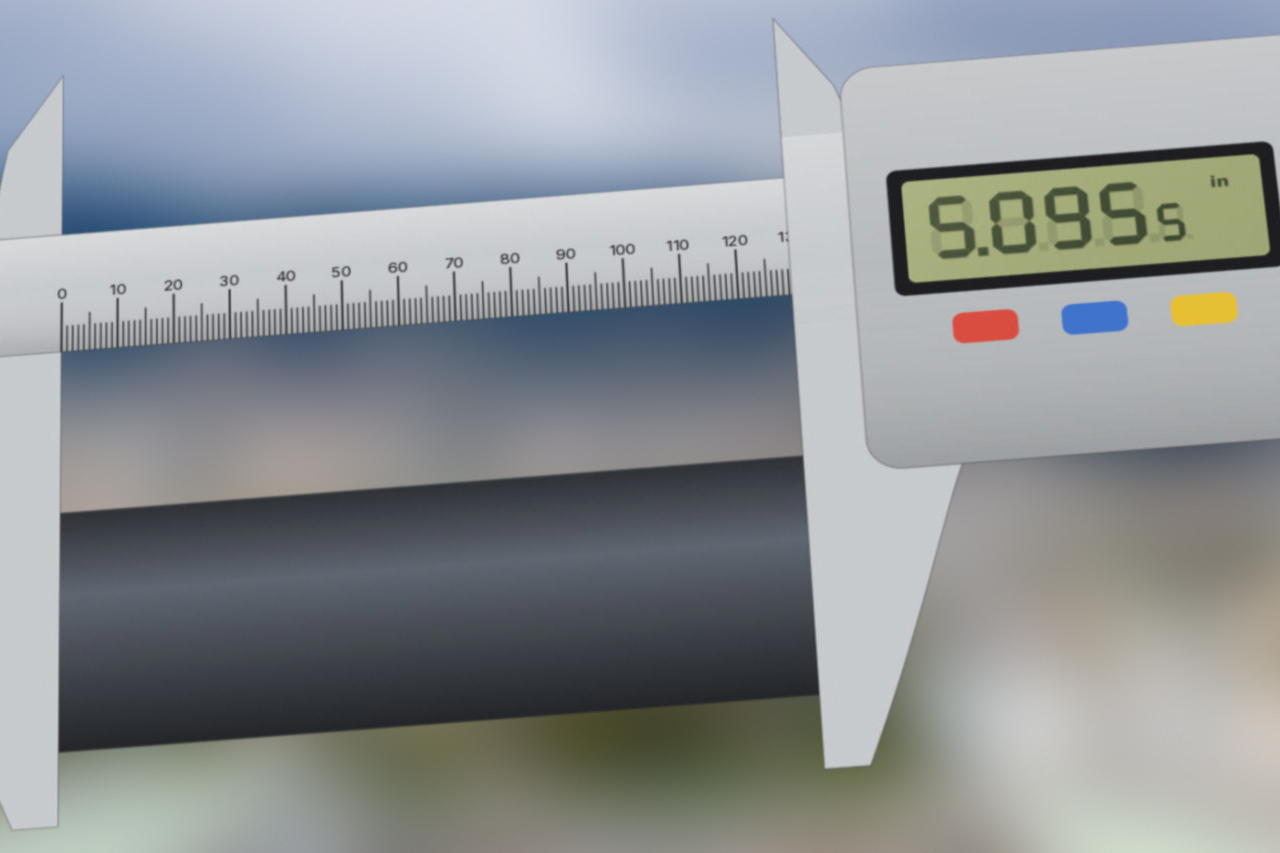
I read 5.0955 in
